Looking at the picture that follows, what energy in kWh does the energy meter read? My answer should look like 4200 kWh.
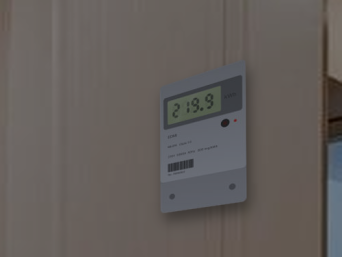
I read 219.9 kWh
